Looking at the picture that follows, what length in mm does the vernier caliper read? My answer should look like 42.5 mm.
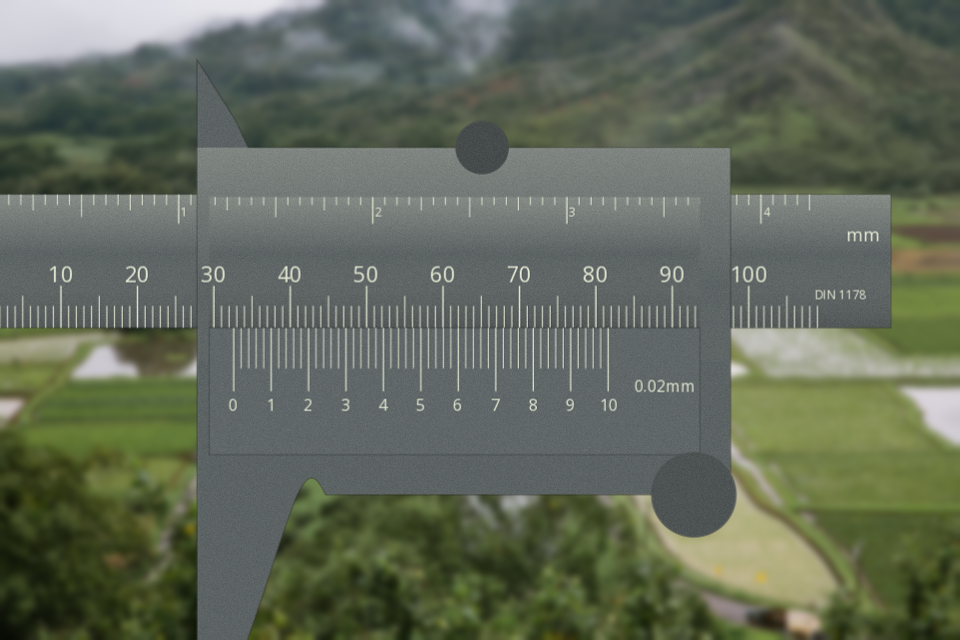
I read 32.6 mm
